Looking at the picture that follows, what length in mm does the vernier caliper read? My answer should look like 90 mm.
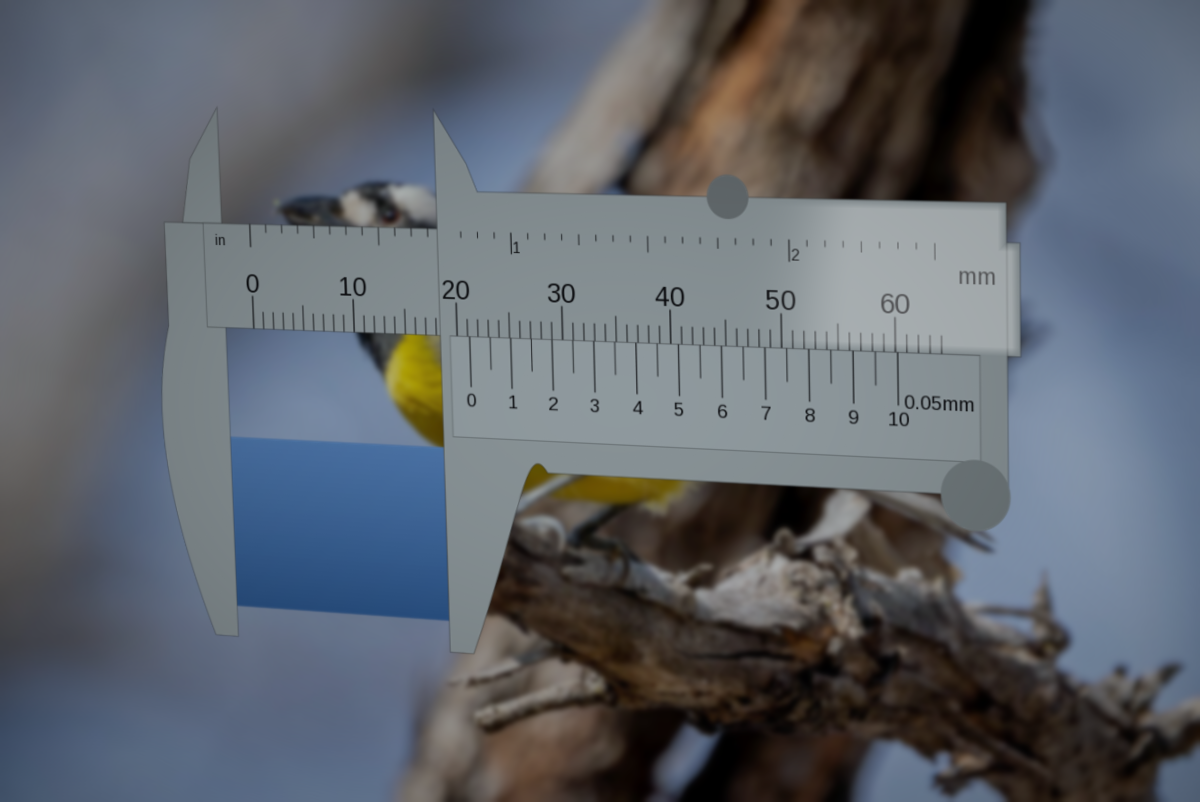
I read 21.2 mm
